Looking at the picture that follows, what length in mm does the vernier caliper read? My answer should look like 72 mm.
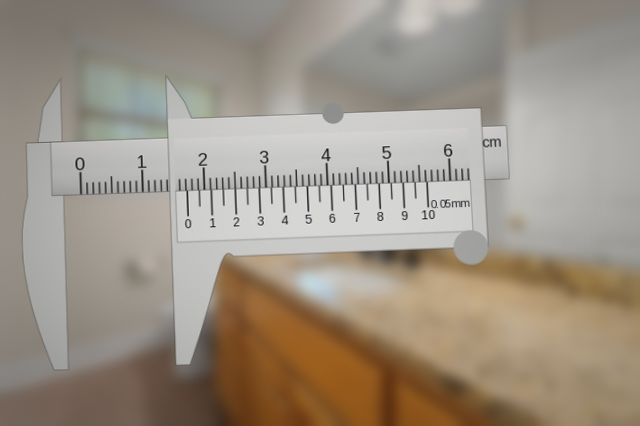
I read 17.2 mm
